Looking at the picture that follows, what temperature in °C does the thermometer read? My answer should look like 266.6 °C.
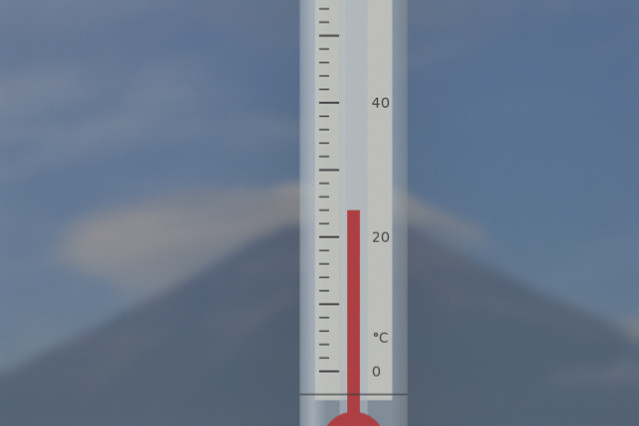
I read 24 °C
